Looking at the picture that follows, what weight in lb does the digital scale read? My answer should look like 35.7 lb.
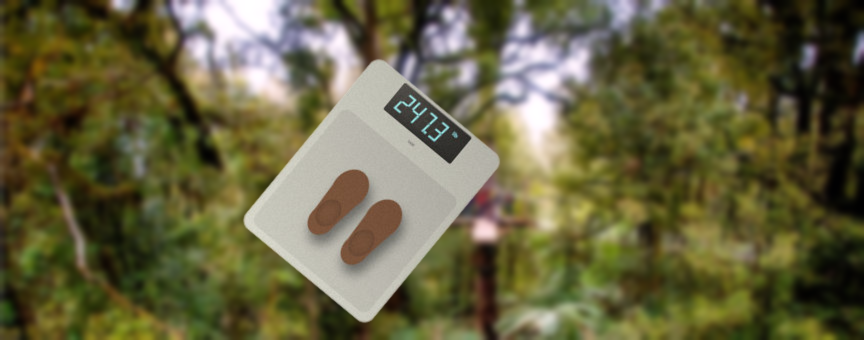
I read 247.3 lb
